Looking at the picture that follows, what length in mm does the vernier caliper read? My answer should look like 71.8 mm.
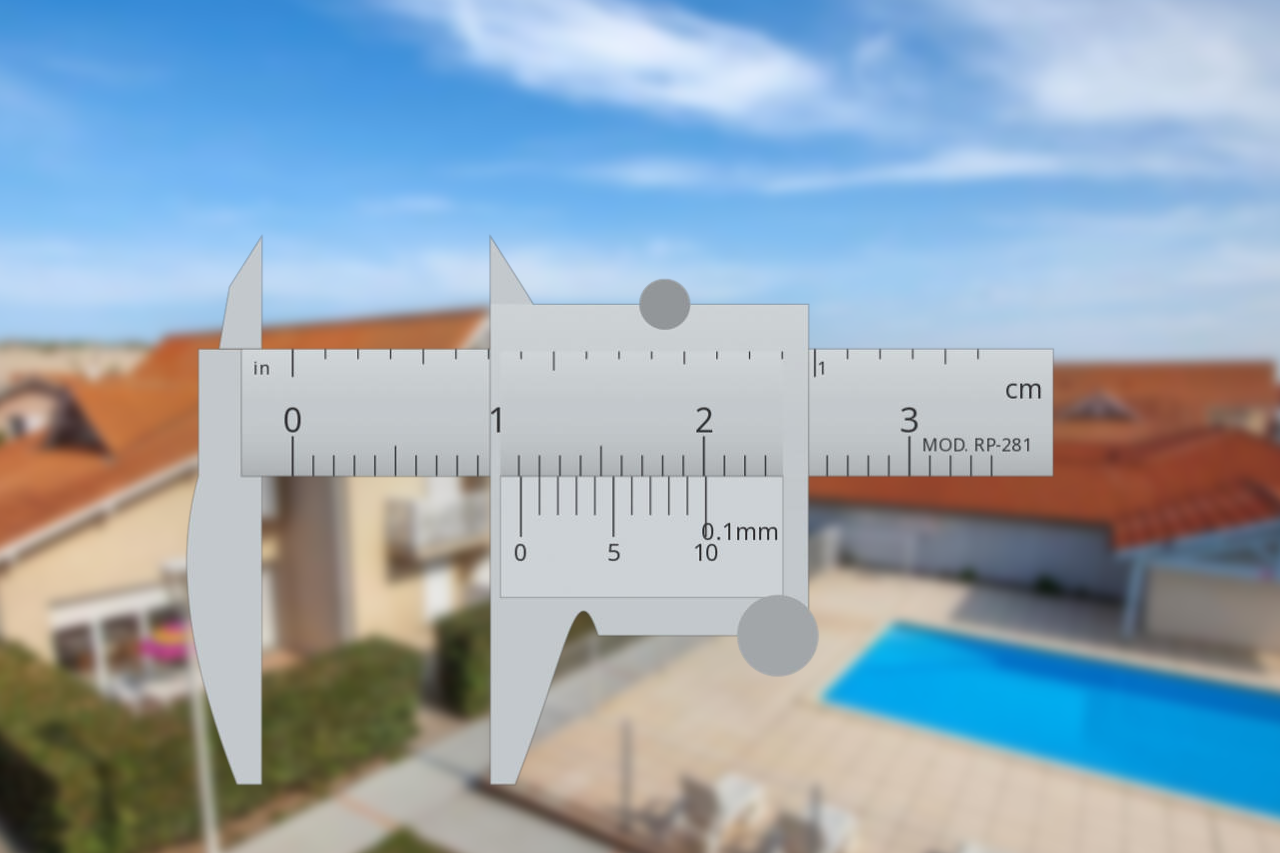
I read 11.1 mm
